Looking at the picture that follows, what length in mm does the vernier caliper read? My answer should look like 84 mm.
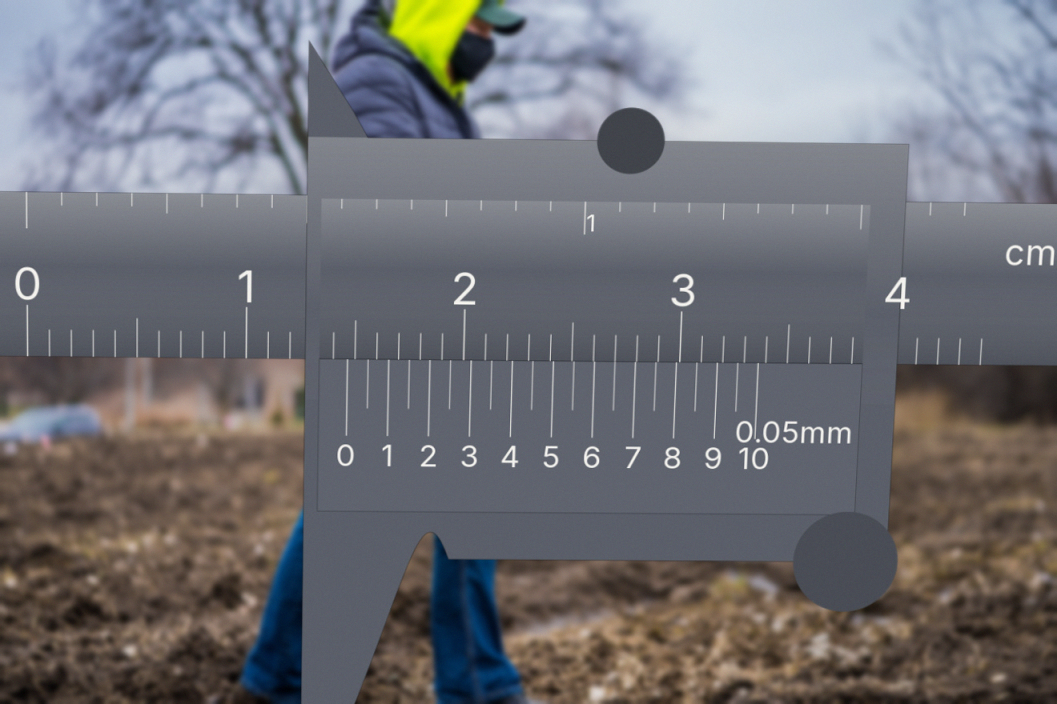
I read 14.65 mm
